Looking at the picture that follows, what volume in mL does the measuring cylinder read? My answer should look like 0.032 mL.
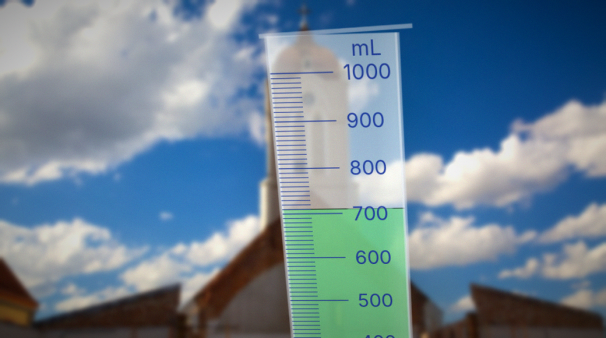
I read 710 mL
